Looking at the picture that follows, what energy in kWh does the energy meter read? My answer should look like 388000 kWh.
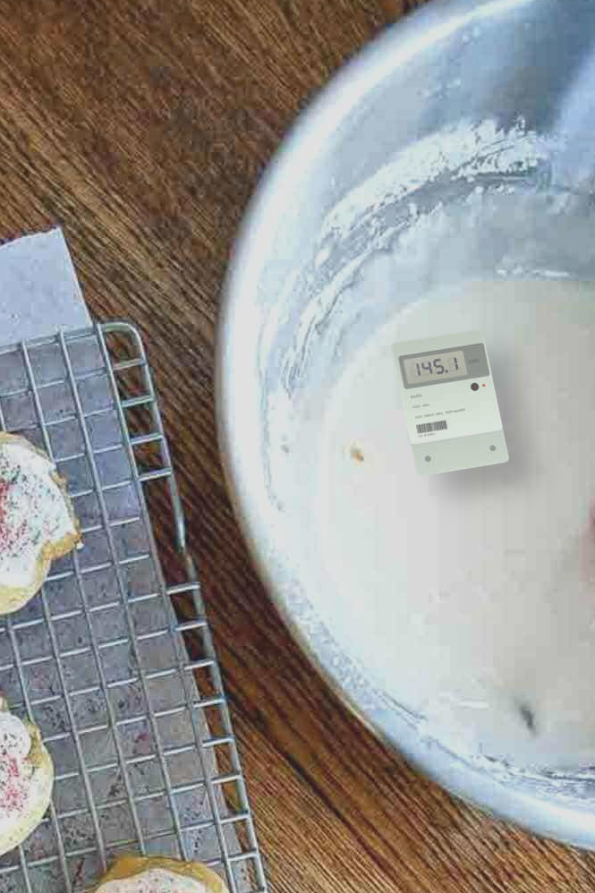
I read 145.1 kWh
